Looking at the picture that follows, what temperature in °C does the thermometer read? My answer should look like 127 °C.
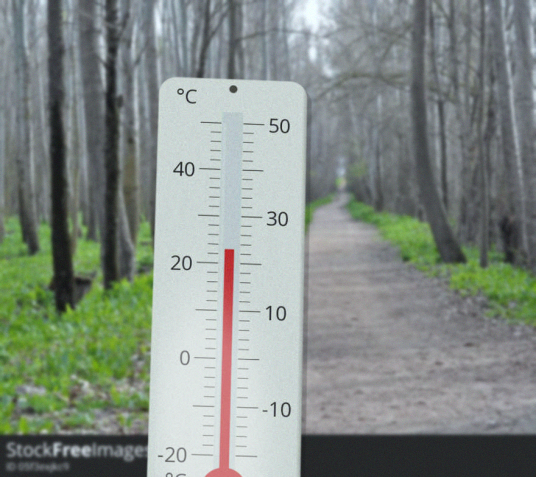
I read 23 °C
